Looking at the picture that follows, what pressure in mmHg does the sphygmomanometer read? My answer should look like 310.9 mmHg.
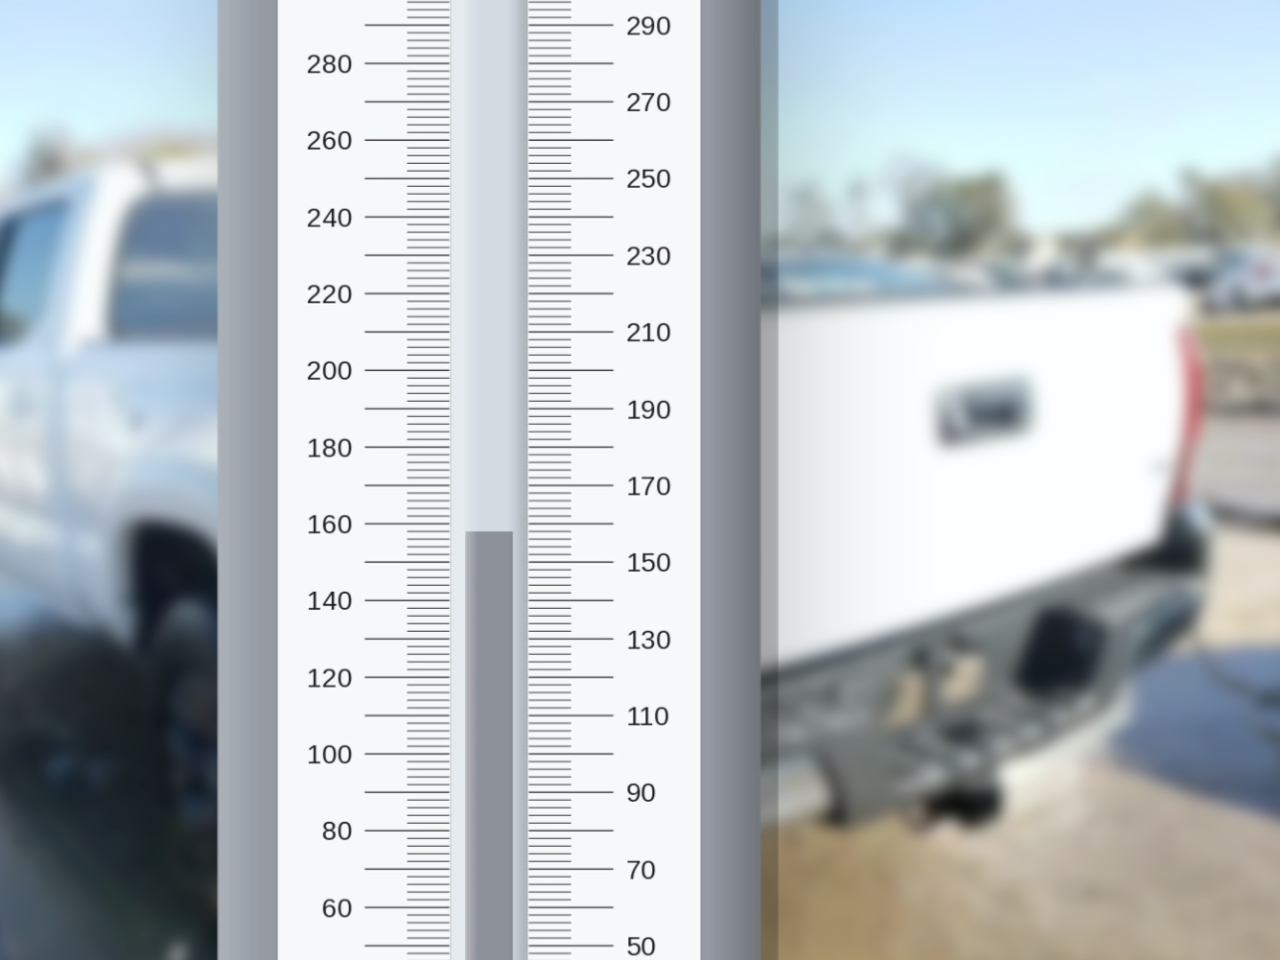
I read 158 mmHg
